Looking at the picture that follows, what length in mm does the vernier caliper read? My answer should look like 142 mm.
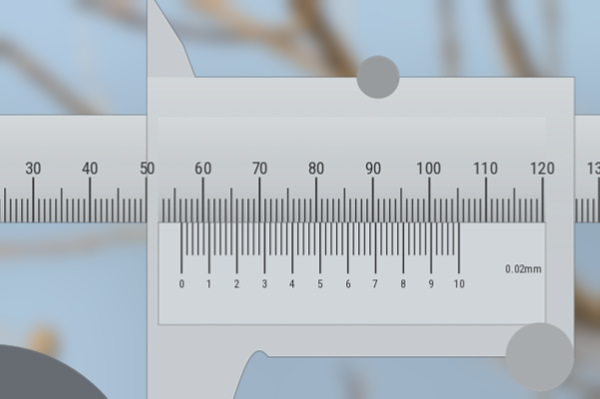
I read 56.2 mm
